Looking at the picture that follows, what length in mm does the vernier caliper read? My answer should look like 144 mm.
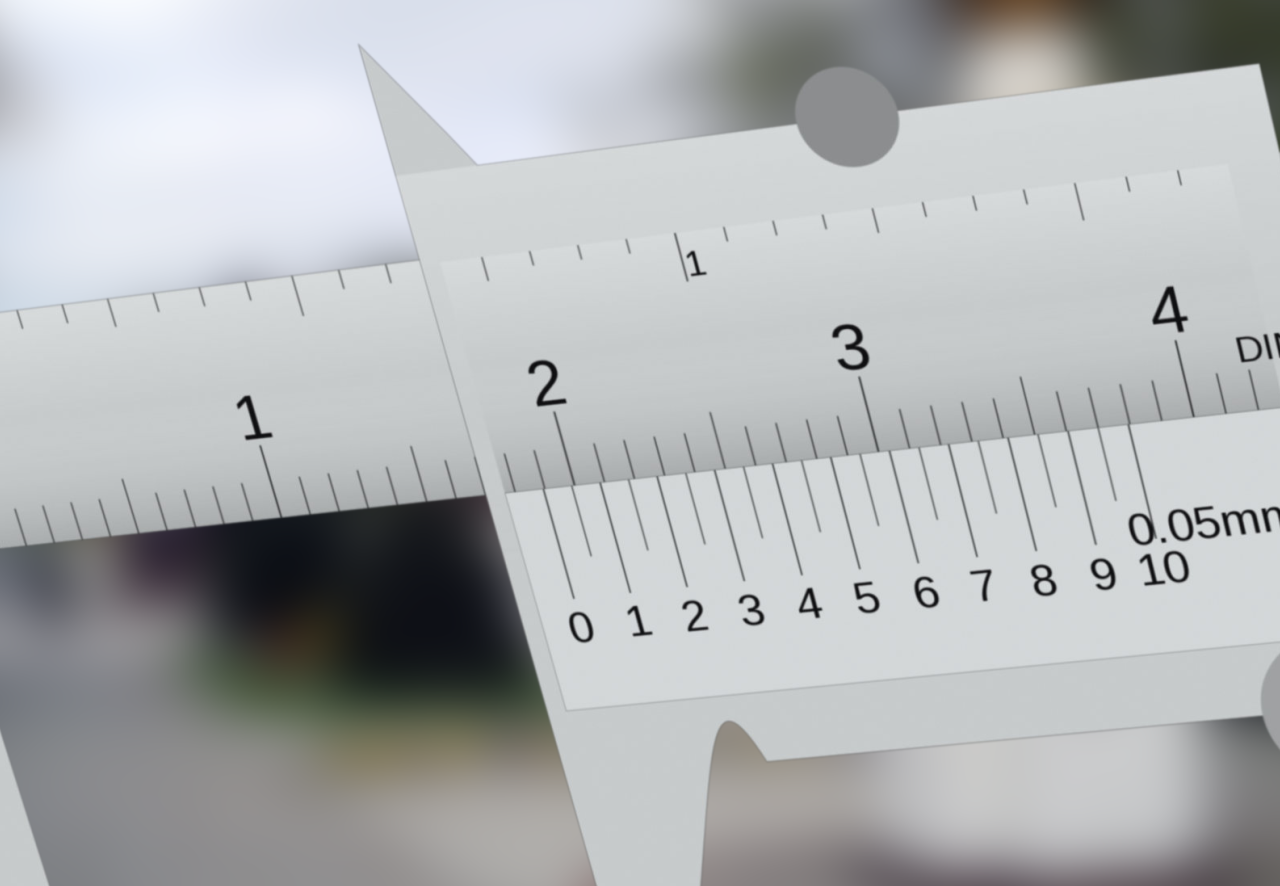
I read 18.95 mm
